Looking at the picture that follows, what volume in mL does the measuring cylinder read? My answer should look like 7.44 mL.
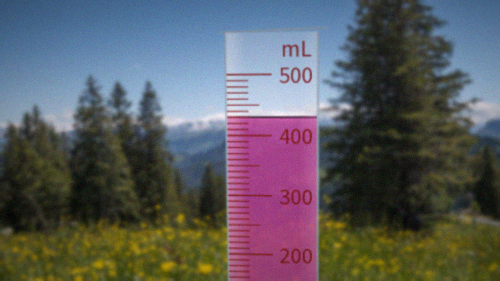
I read 430 mL
